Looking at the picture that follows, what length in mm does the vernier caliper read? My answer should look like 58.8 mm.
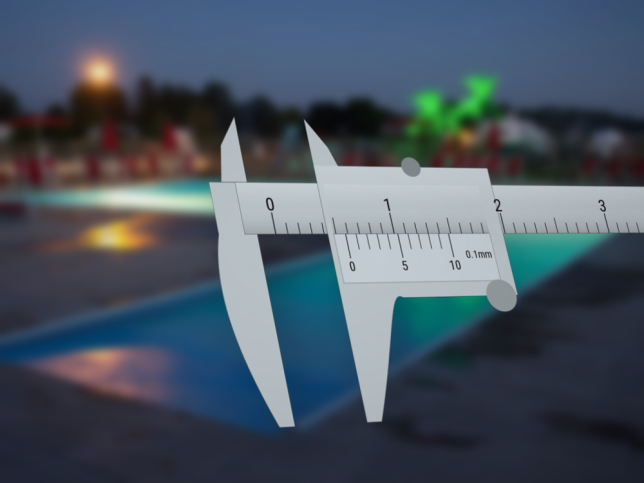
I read 5.8 mm
